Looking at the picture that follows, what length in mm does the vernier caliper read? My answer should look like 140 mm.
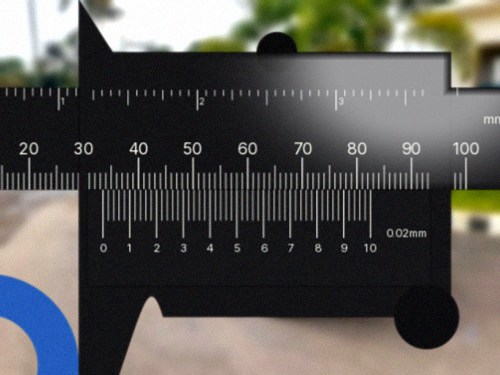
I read 33.5 mm
